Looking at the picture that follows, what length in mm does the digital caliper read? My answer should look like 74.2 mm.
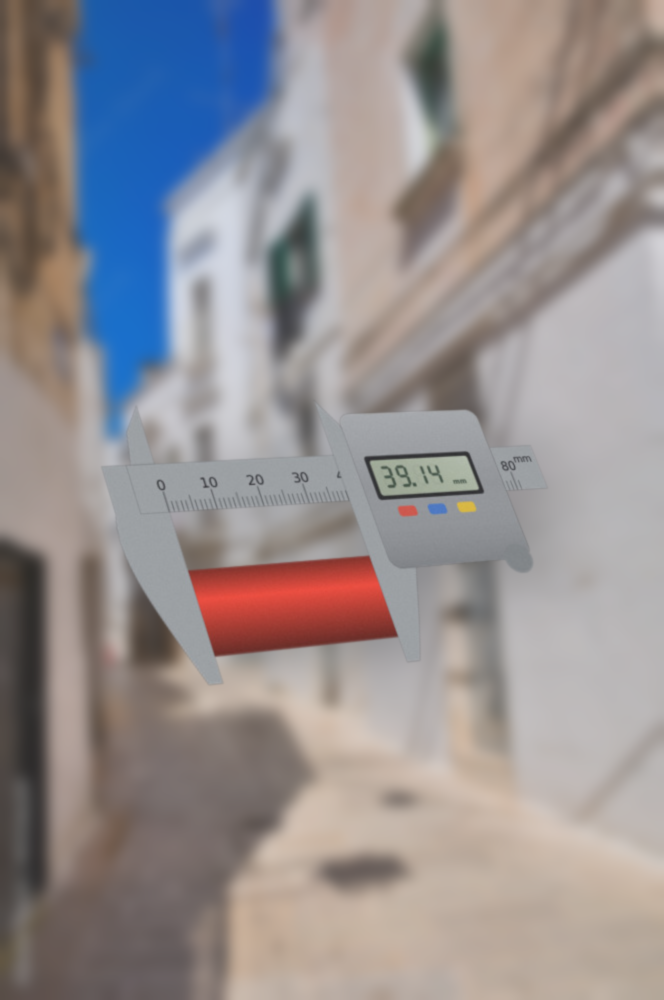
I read 39.14 mm
